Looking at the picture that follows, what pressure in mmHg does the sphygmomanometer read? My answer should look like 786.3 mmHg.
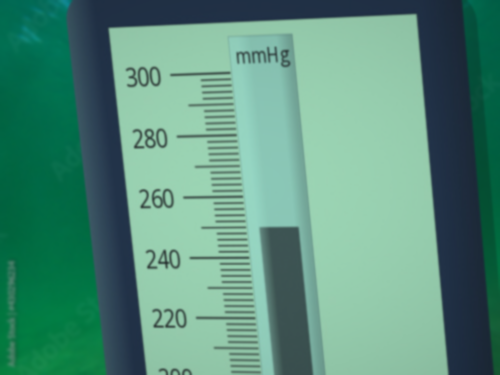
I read 250 mmHg
